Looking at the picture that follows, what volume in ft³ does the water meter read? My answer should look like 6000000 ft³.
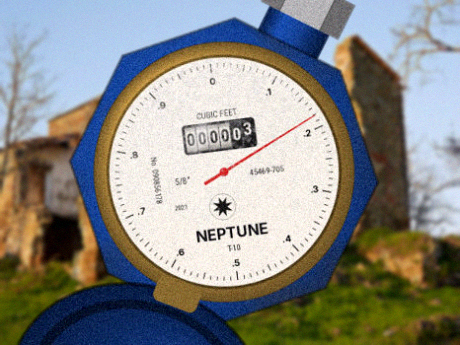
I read 3.18 ft³
